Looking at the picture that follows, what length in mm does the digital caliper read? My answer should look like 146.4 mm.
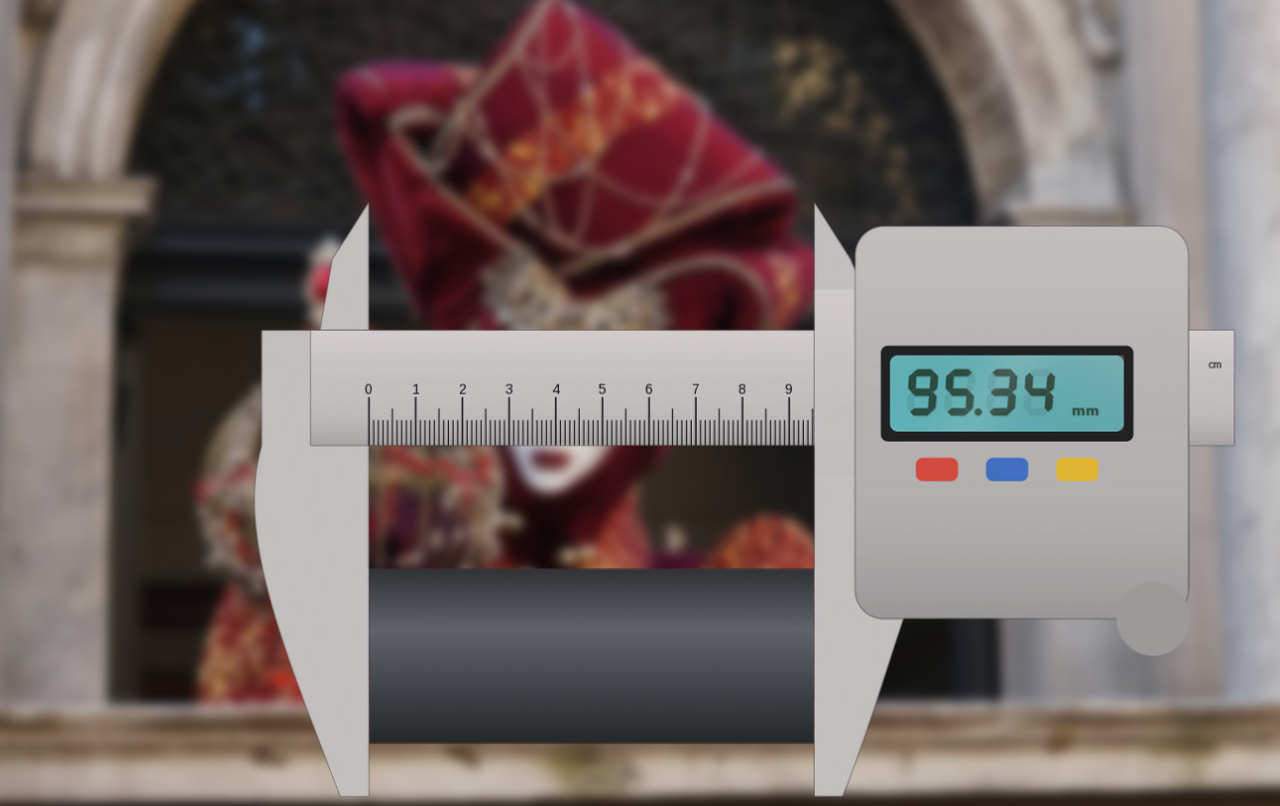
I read 95.34 mm
